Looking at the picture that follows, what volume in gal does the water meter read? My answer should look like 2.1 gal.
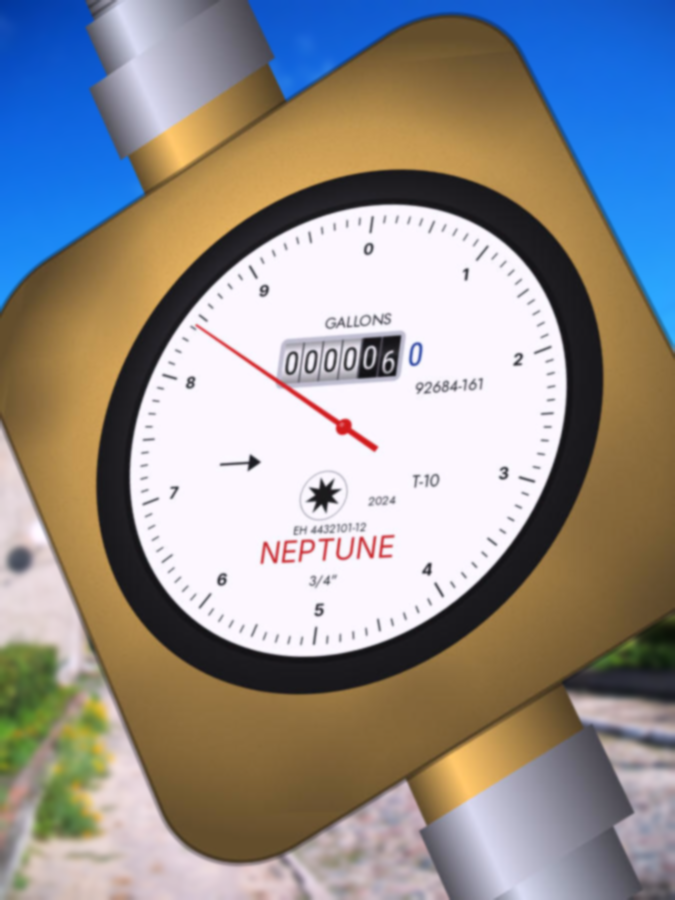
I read 58.4 gal
